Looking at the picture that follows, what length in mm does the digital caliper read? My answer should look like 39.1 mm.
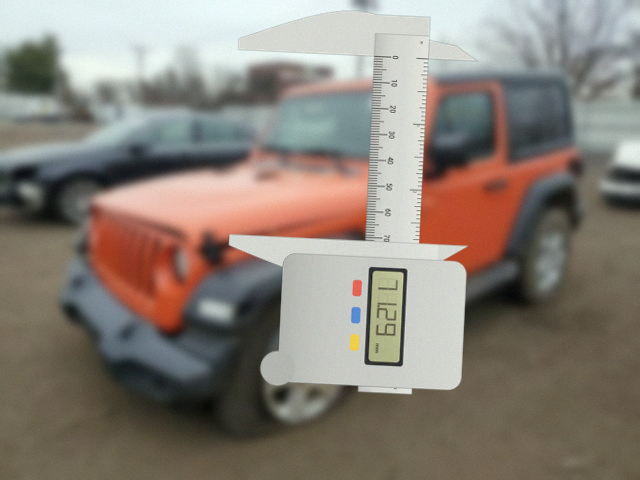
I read 71.29 mm
